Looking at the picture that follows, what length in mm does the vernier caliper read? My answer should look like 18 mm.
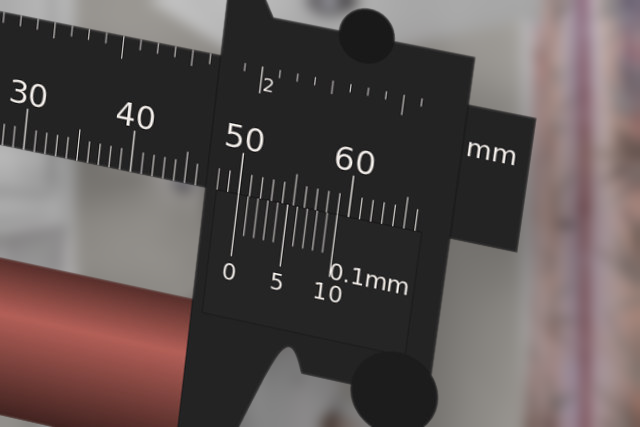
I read 50.0 mm
